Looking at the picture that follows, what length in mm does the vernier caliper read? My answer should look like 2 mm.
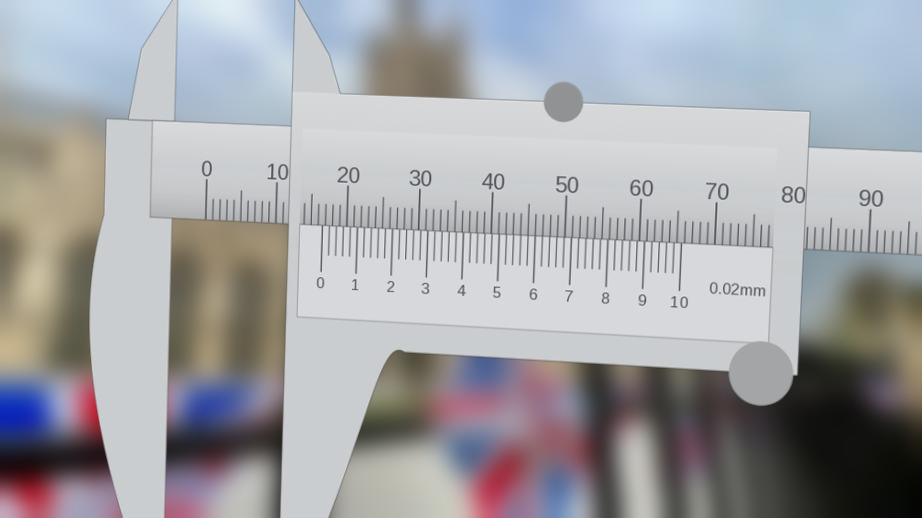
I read 16.6 mm
